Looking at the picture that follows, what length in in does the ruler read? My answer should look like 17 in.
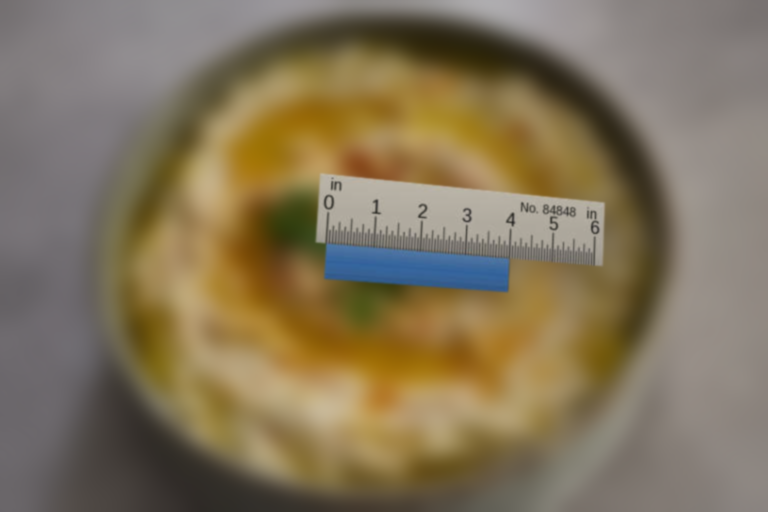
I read 4 in
